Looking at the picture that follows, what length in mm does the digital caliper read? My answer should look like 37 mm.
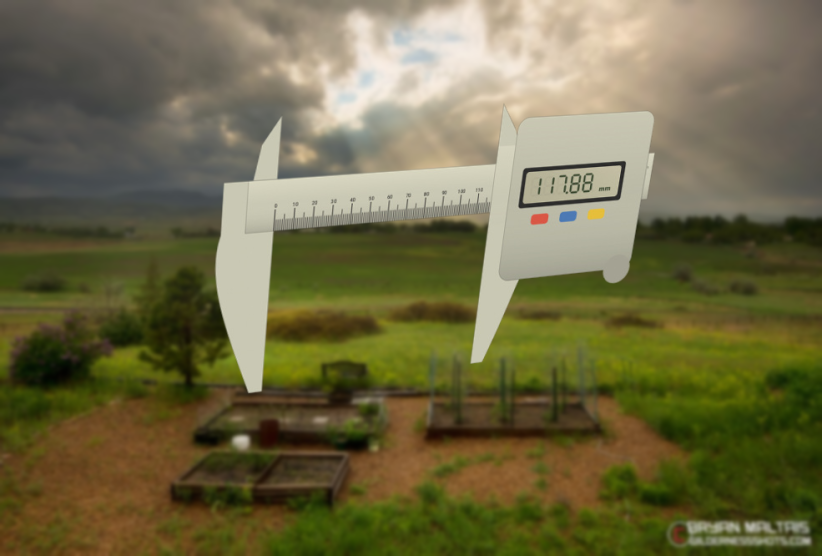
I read 117.88 mm
